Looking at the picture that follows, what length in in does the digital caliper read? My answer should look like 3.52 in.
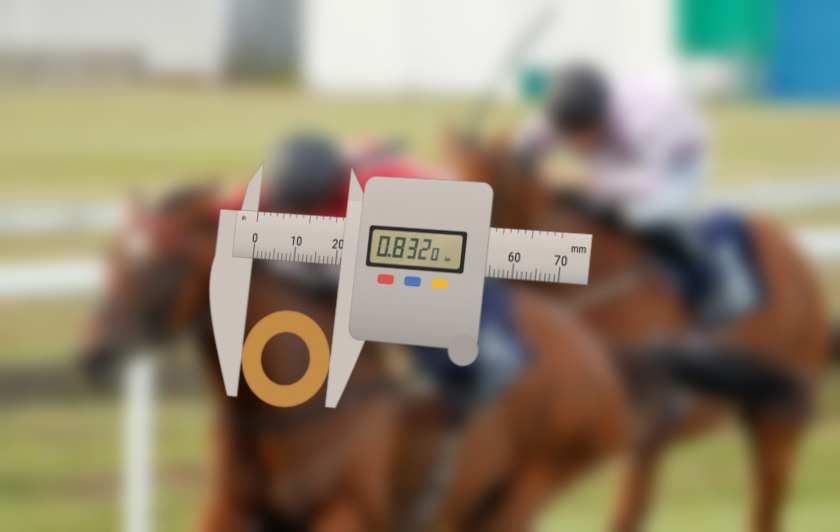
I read 0.8320 in
